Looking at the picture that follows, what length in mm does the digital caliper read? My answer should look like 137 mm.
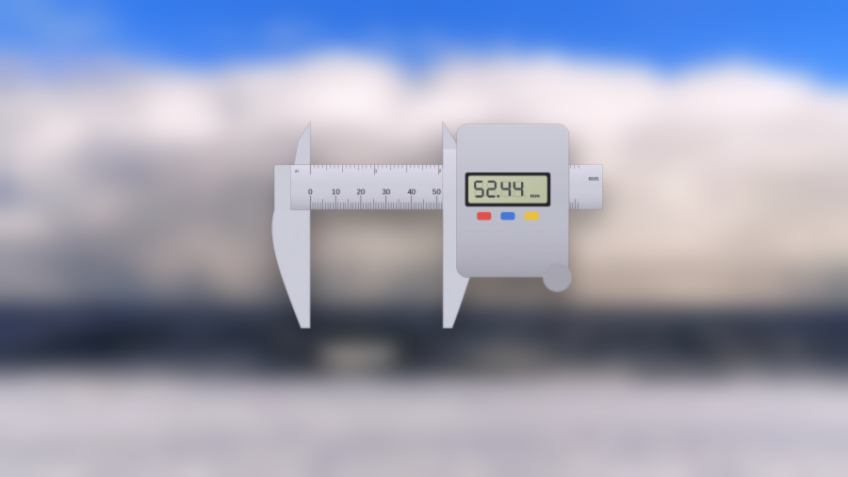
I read 52.44 mm
